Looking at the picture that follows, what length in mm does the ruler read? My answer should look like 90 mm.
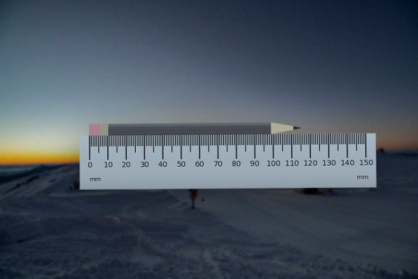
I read 115 mm
